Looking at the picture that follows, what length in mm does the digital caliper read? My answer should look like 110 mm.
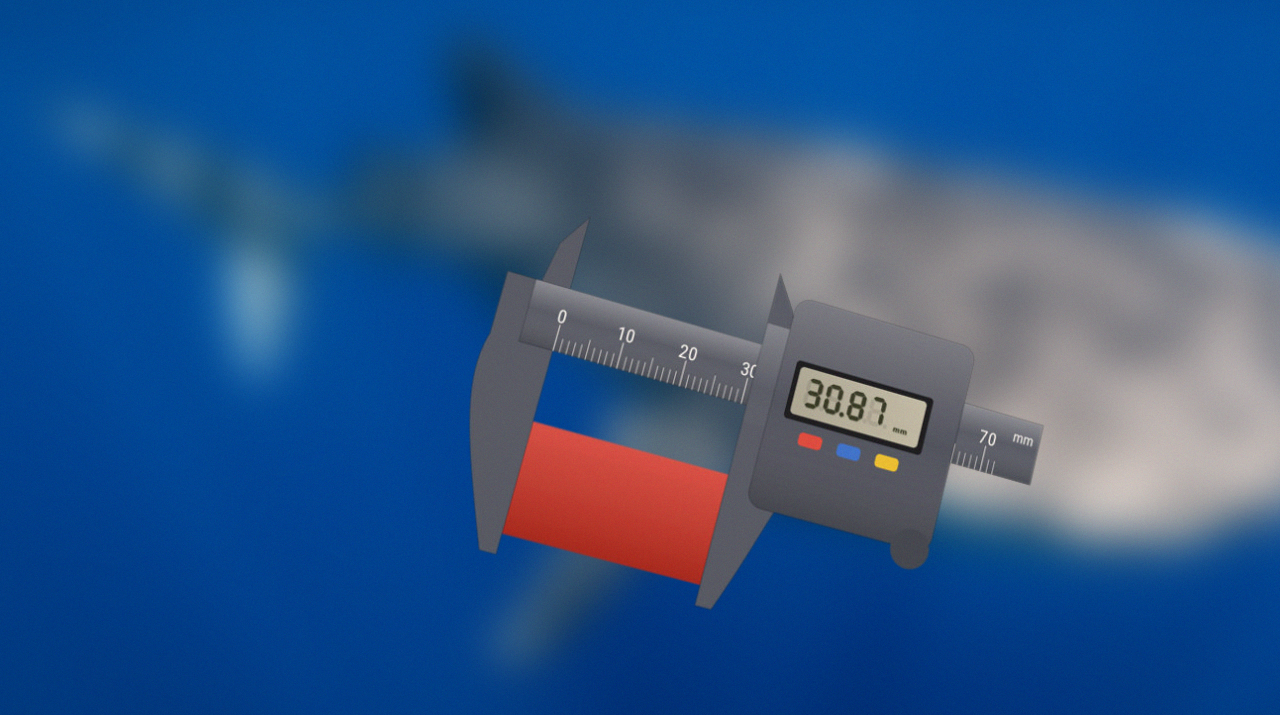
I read 30.87 mm
